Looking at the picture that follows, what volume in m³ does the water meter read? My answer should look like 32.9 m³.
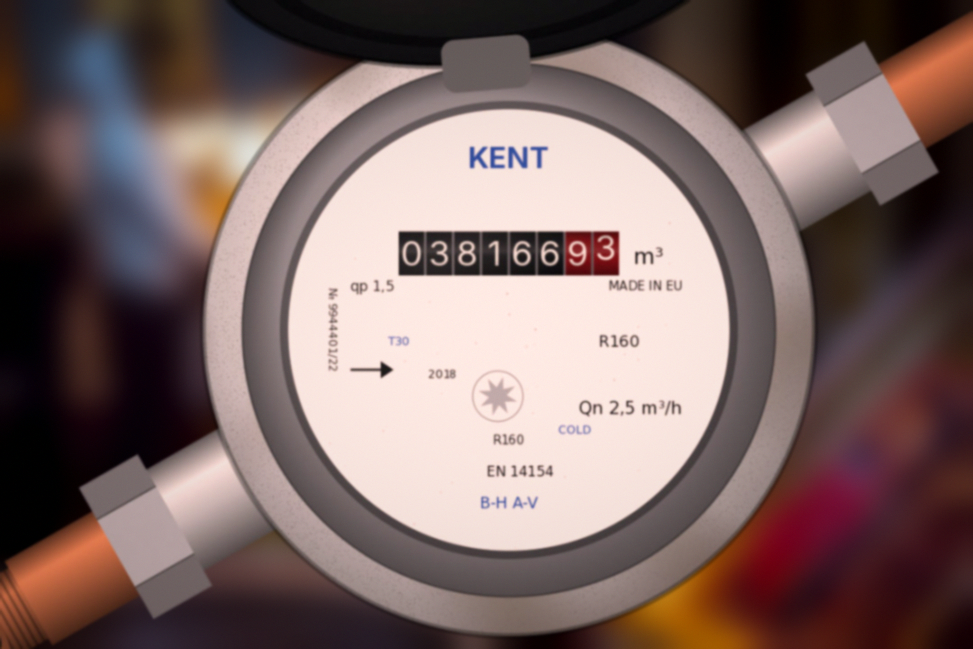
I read 38166.93 m³
